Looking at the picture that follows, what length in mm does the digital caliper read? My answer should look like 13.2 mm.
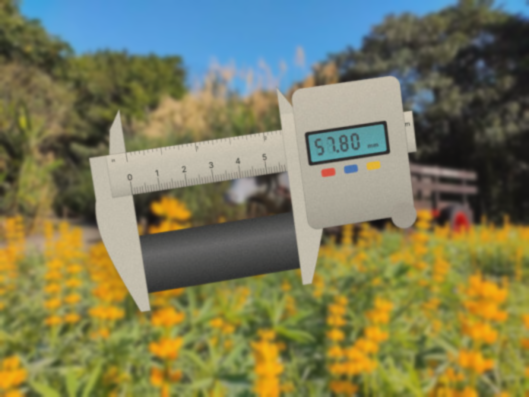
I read 57.80 mm
